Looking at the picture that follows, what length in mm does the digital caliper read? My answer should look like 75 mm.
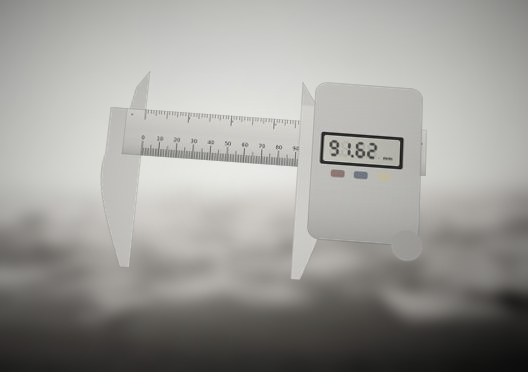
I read 91.62 mm
